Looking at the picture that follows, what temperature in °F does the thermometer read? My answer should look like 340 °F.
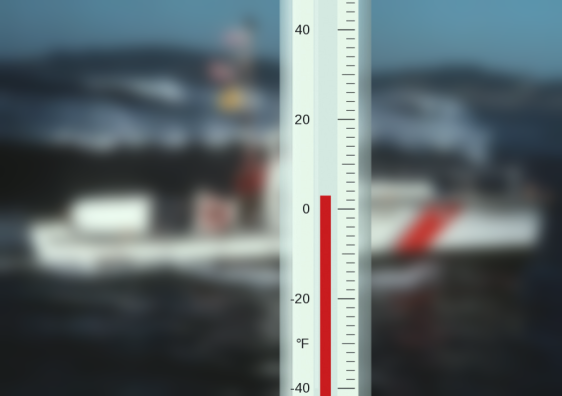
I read 3 °F
